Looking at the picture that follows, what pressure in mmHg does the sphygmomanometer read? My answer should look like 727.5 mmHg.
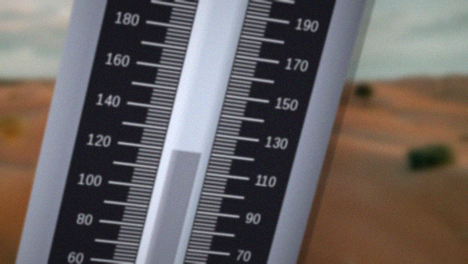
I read 120 mmHg
